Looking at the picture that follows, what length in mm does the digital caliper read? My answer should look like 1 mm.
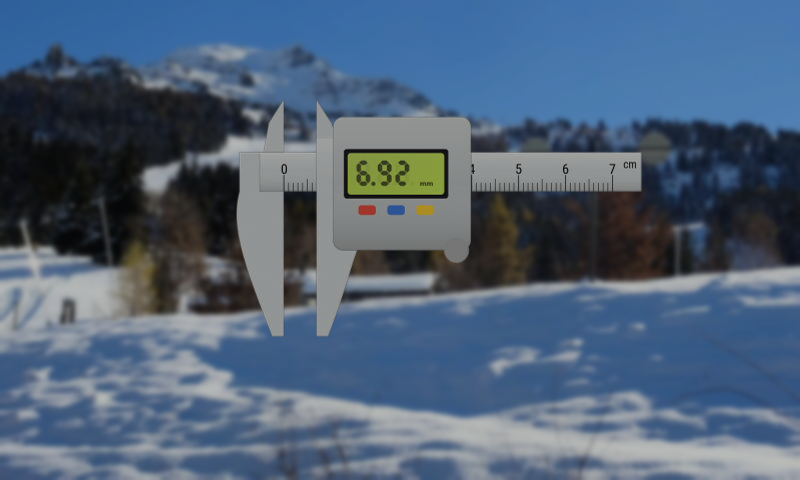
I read 6.92 mm
